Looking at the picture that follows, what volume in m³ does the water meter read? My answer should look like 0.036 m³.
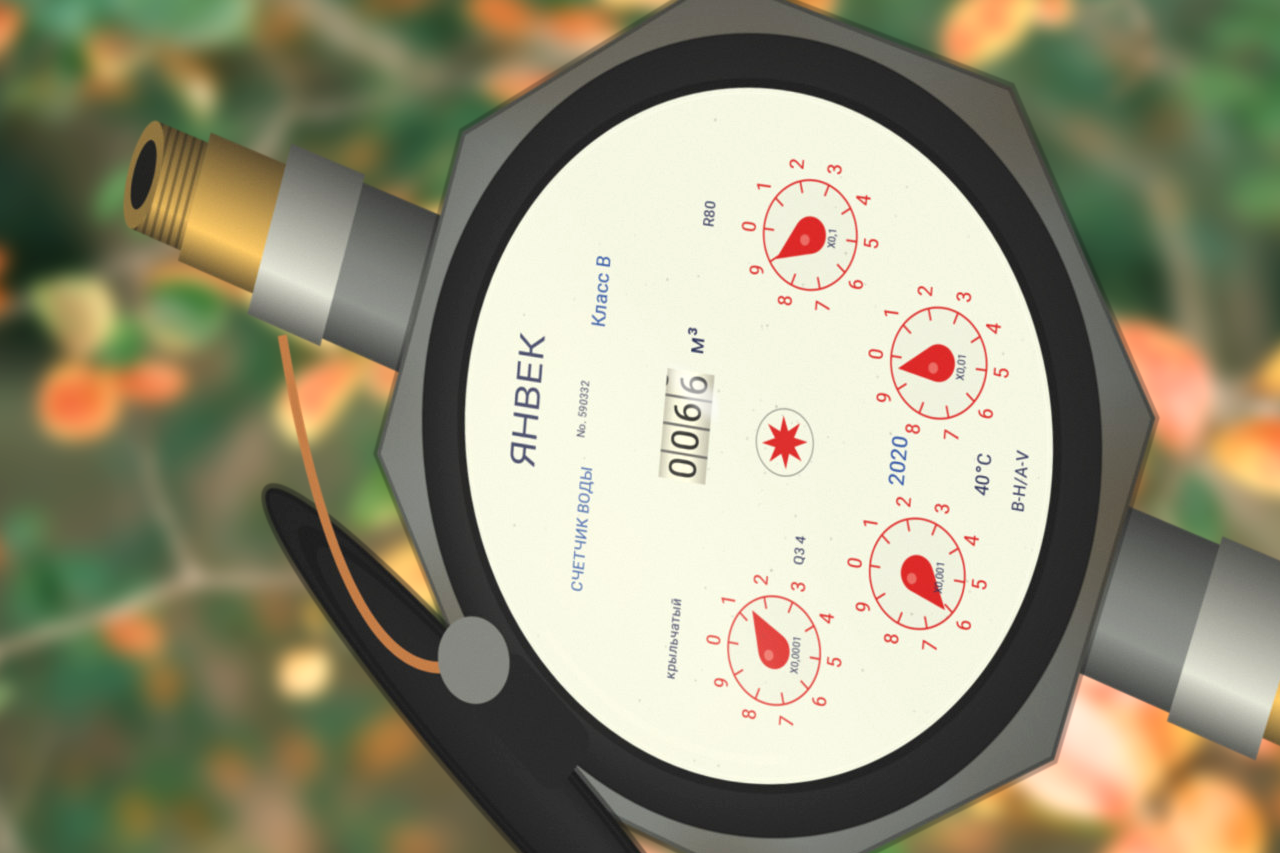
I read 65.8961 m³
